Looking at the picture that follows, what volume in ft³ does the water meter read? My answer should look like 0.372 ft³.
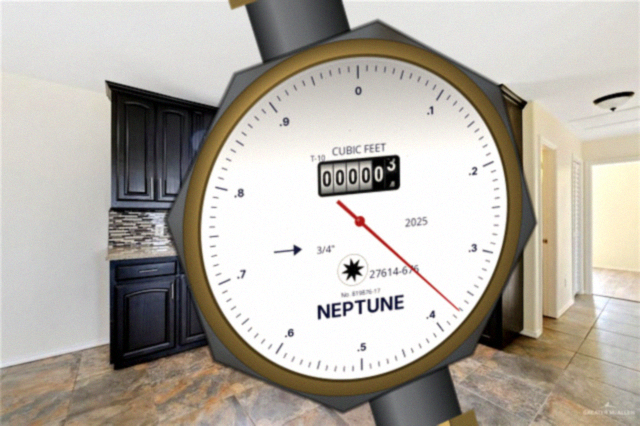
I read 3.37 ft³
